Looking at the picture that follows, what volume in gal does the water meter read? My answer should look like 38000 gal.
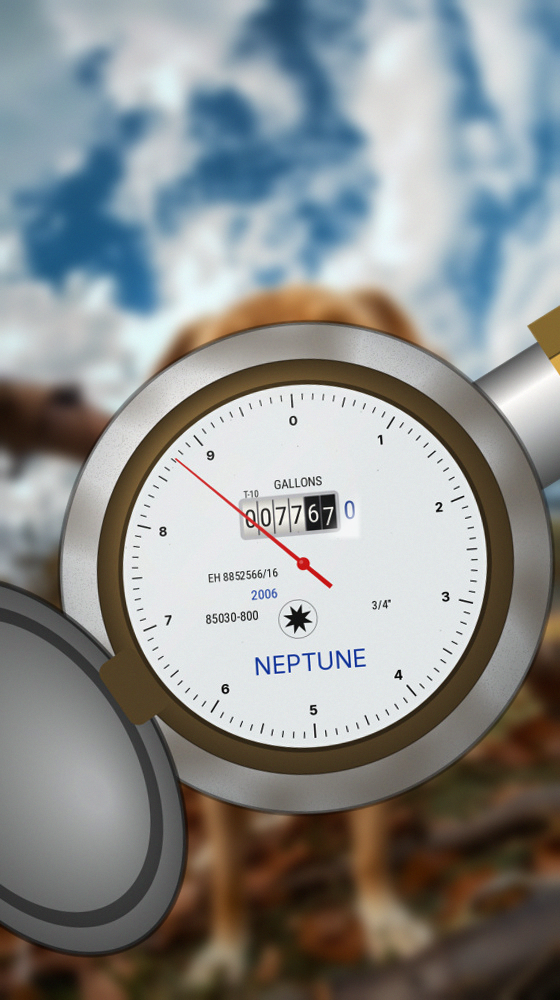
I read 77668.7 gal
